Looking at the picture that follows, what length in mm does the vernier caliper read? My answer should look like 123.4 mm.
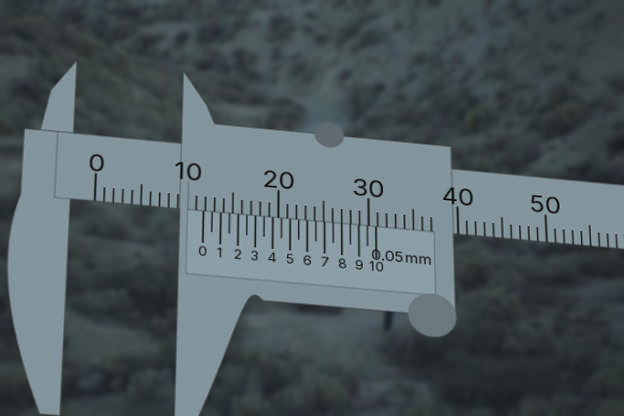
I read 11.8 mm
